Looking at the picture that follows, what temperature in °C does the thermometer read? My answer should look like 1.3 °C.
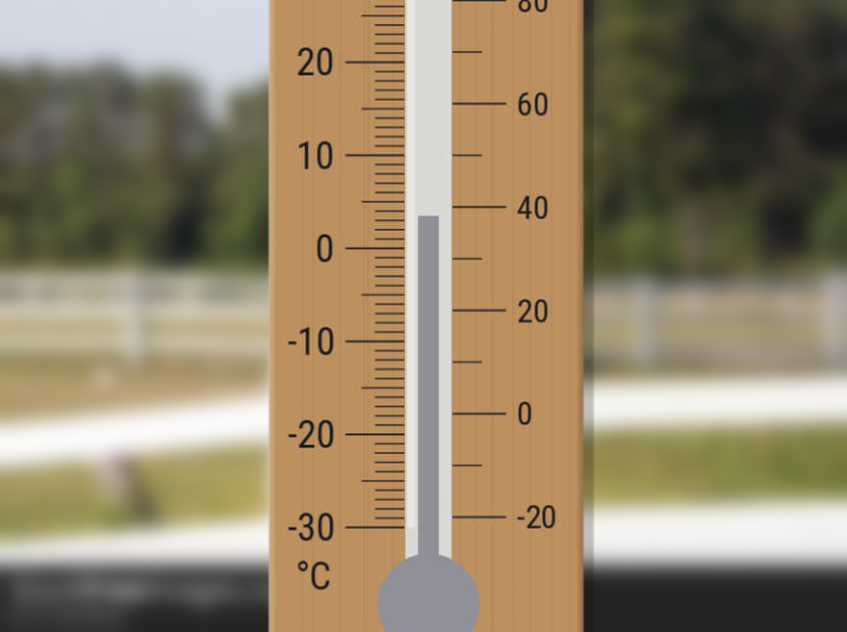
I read 3.5 °C
